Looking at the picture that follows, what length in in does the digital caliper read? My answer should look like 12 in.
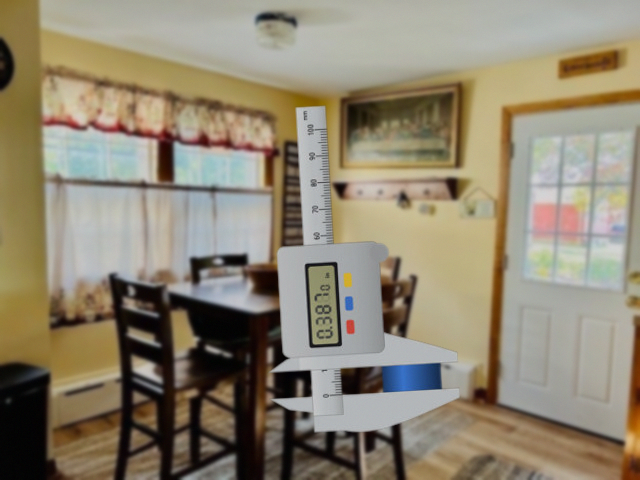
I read 0.3870 in
